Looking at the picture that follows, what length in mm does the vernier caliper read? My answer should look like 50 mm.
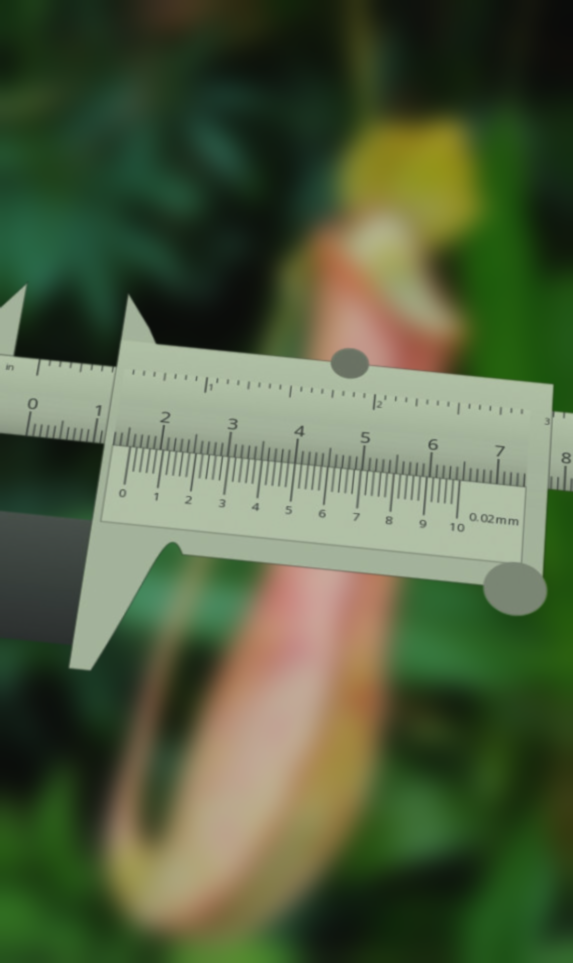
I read 15.5 mm
